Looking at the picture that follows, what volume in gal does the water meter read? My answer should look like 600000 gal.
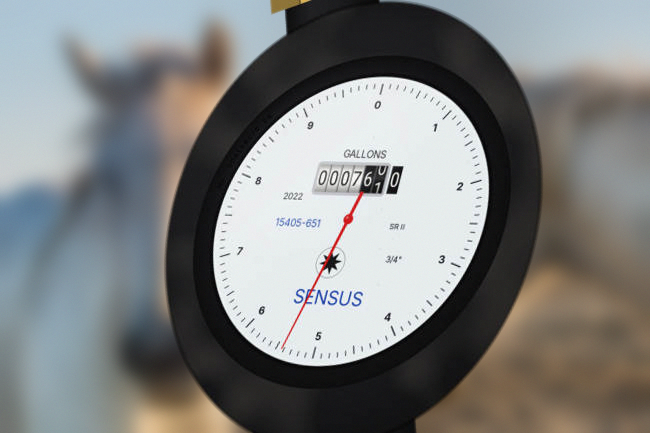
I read 7605.4 gal
